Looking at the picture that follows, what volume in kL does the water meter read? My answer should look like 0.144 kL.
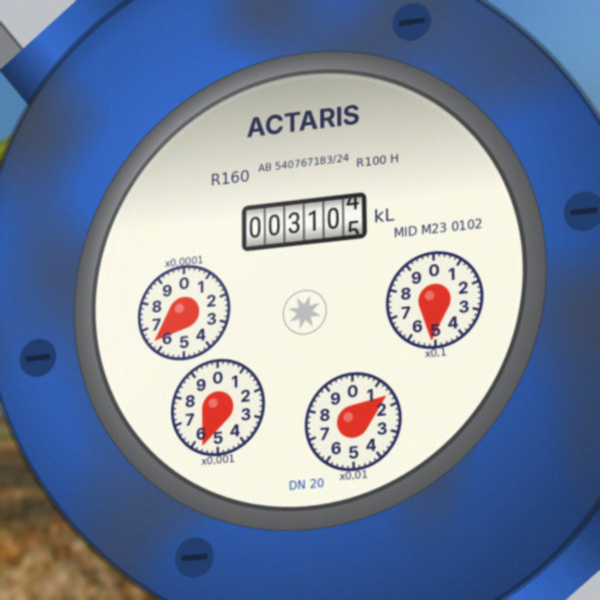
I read 3104.5156 kL
